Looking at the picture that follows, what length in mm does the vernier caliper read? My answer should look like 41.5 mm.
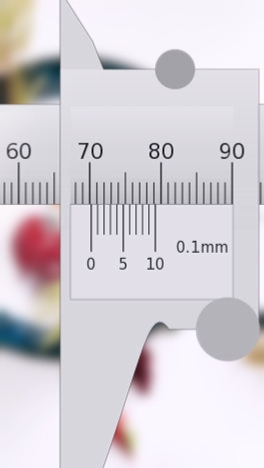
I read 70.2 mm
